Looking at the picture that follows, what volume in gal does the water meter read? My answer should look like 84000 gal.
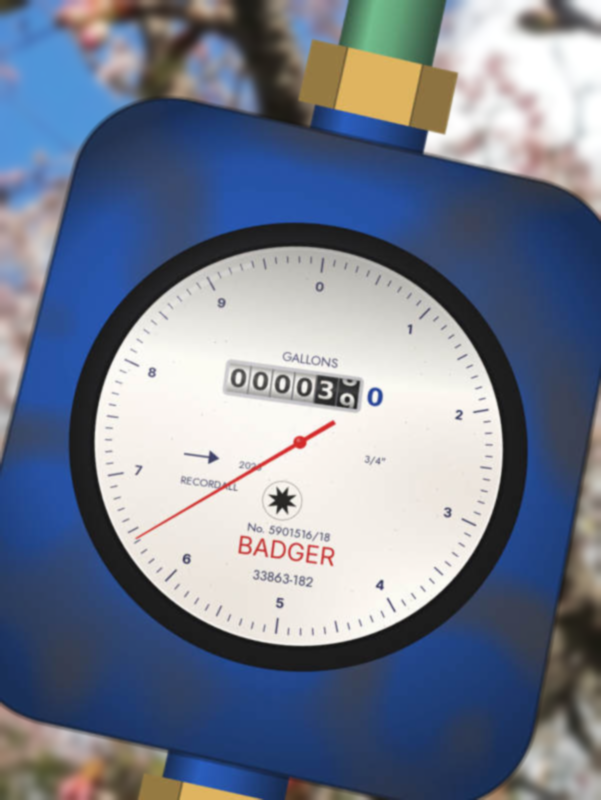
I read 386.4 gal
